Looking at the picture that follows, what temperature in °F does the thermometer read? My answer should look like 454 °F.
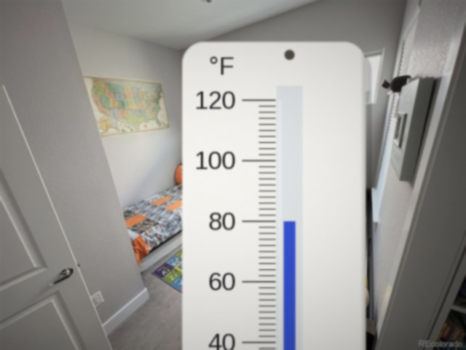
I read 80 °F
